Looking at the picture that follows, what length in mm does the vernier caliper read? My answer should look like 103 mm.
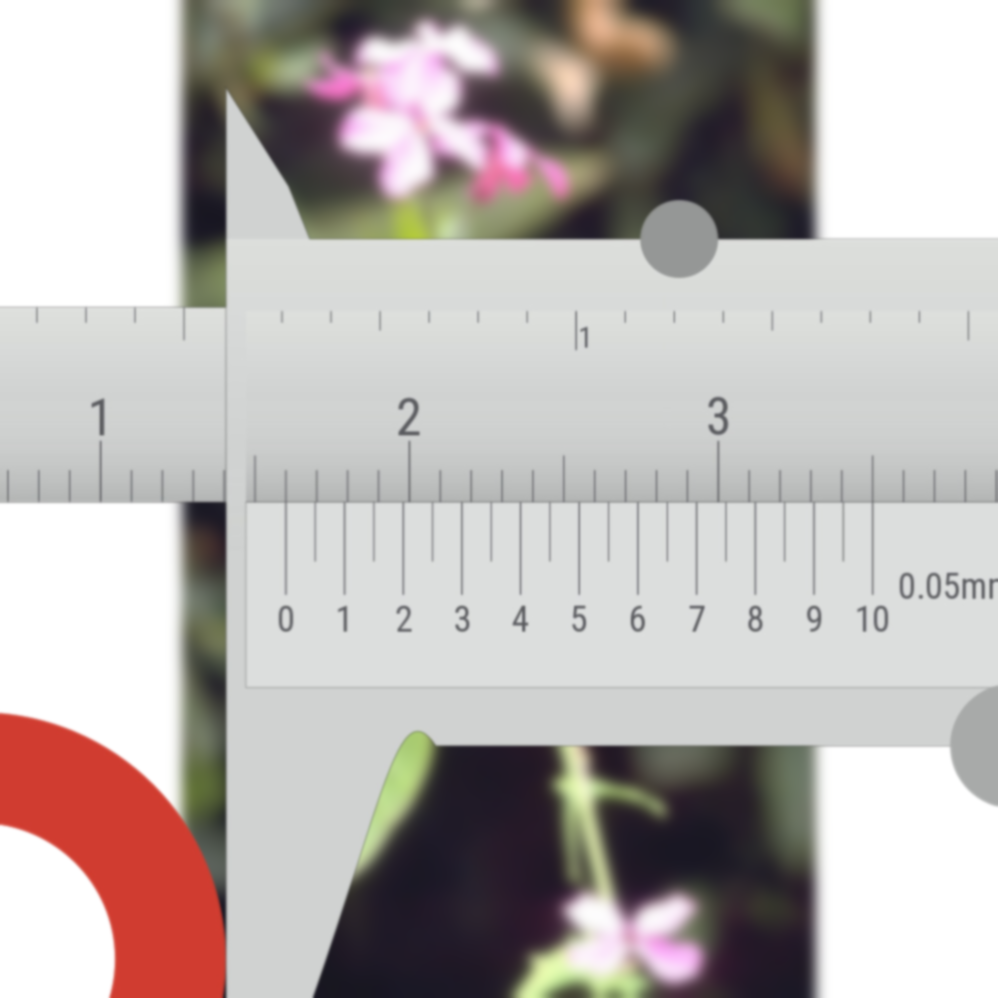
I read 16.00 mm
